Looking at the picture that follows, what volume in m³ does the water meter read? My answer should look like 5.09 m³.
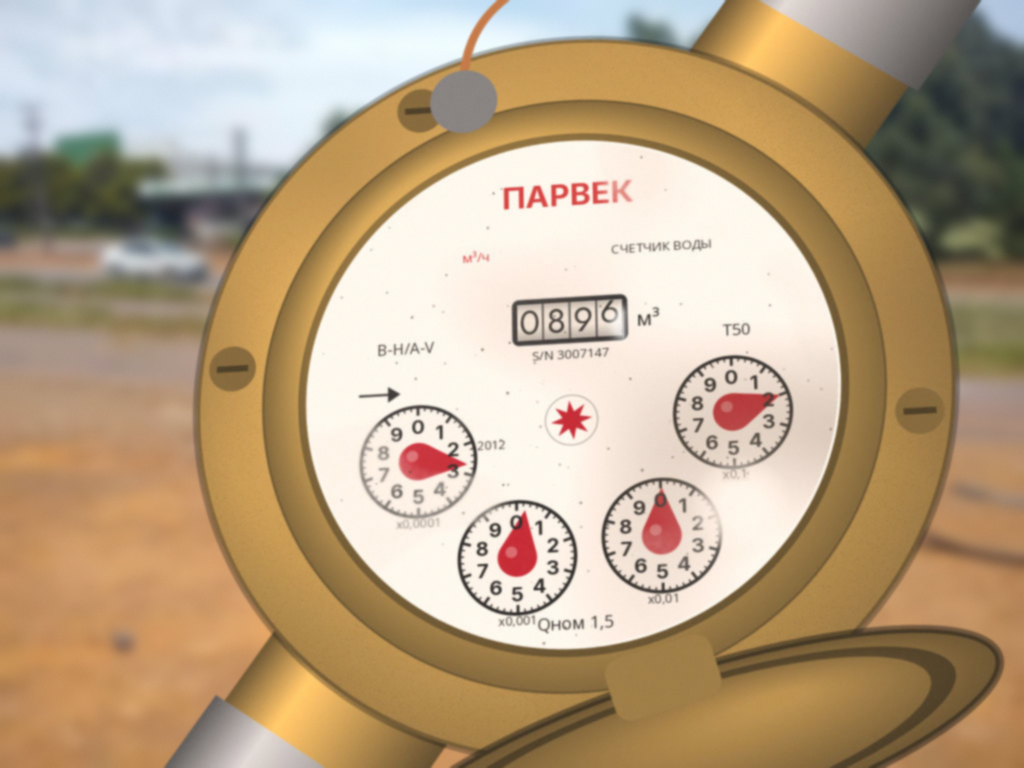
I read 896.2002 m³
